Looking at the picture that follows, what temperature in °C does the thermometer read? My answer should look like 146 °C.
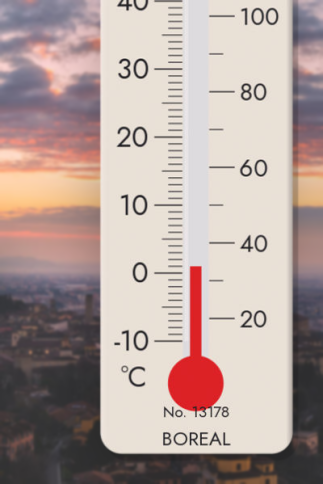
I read 1 °C
